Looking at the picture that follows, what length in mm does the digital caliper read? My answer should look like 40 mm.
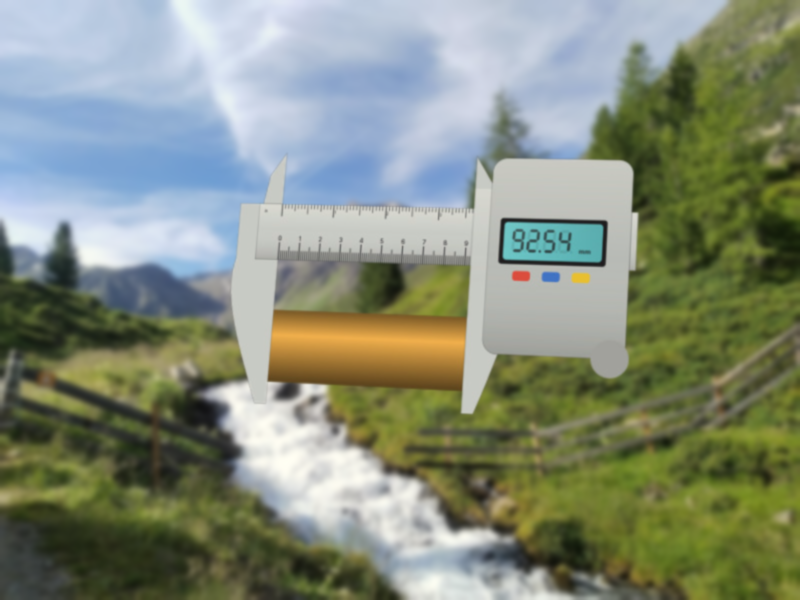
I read 92.54 mm
